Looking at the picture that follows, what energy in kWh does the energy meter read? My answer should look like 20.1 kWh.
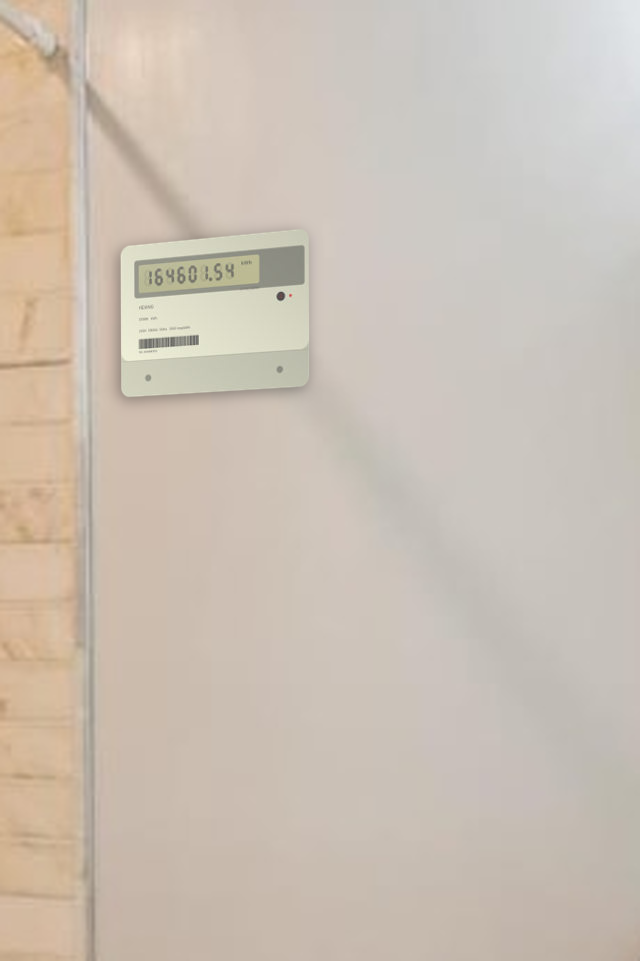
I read 164601.54 kWh
